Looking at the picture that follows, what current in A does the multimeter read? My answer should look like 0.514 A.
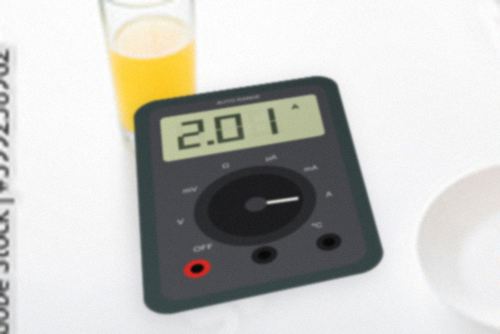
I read 2.01 A
